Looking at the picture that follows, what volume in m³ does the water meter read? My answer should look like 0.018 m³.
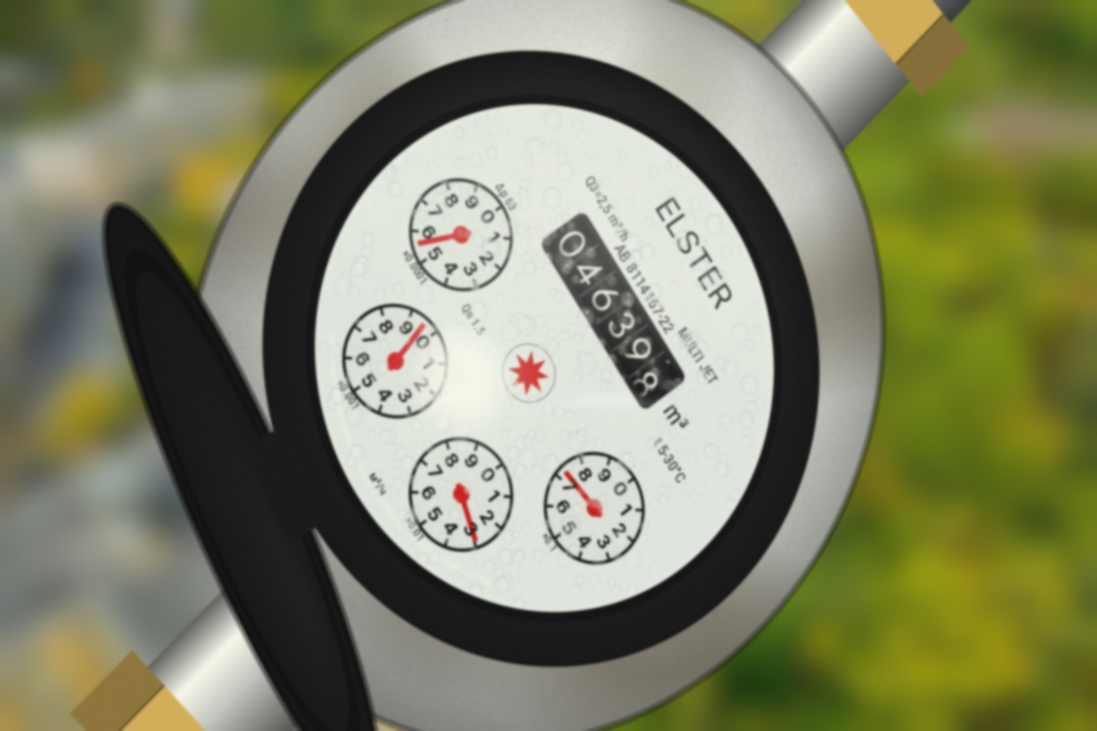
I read 46397.7295 m³
